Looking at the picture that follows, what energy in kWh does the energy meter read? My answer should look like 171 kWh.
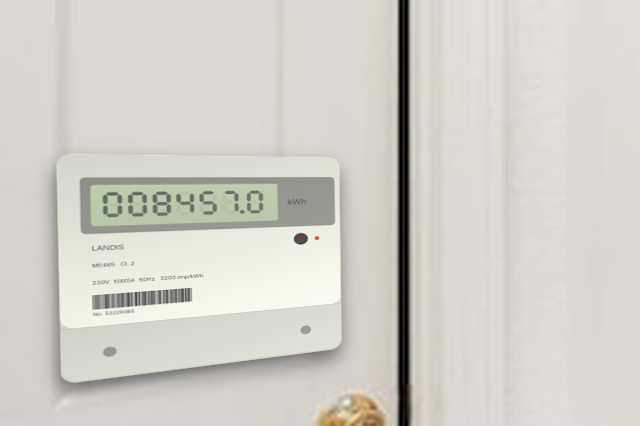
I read 8457.0 kWh
